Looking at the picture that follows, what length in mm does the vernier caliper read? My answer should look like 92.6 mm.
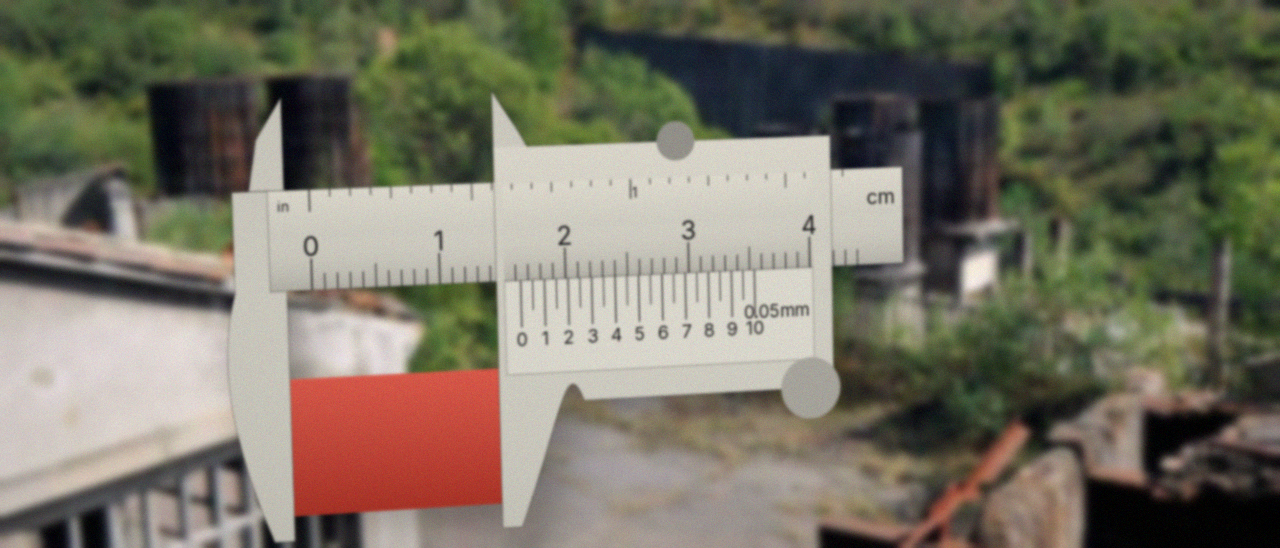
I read 16.4 mm
